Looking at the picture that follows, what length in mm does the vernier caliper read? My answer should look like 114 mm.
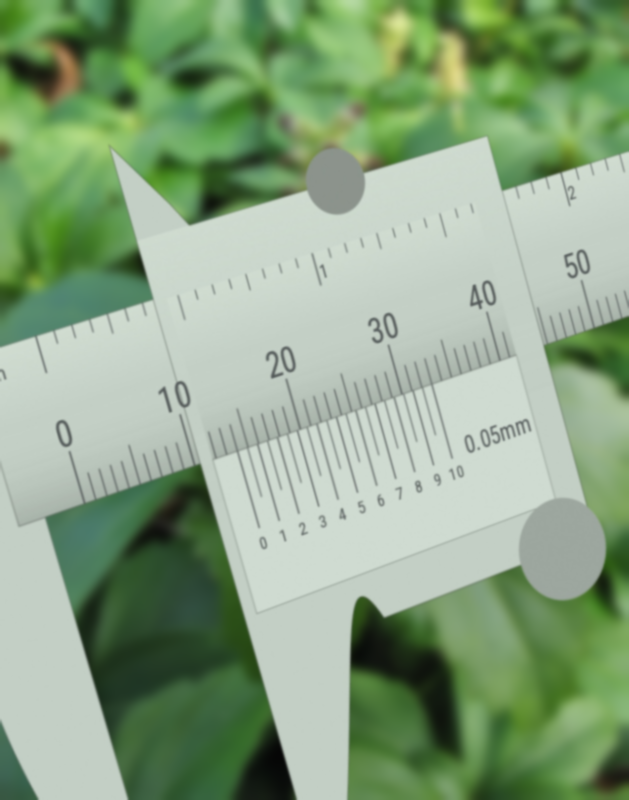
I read 14.0 mm
